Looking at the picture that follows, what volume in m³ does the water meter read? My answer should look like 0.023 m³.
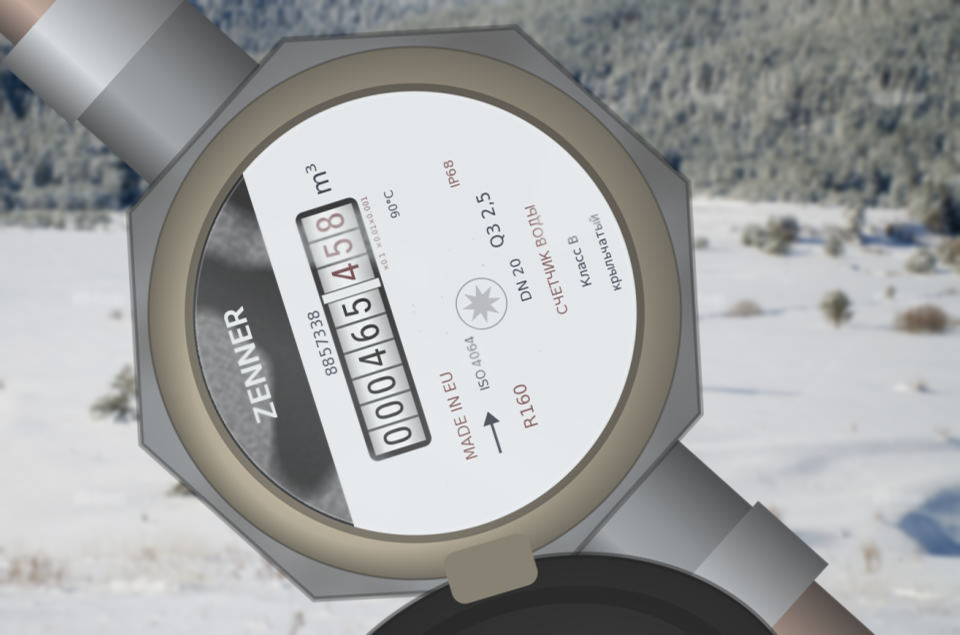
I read 465.458 m³
